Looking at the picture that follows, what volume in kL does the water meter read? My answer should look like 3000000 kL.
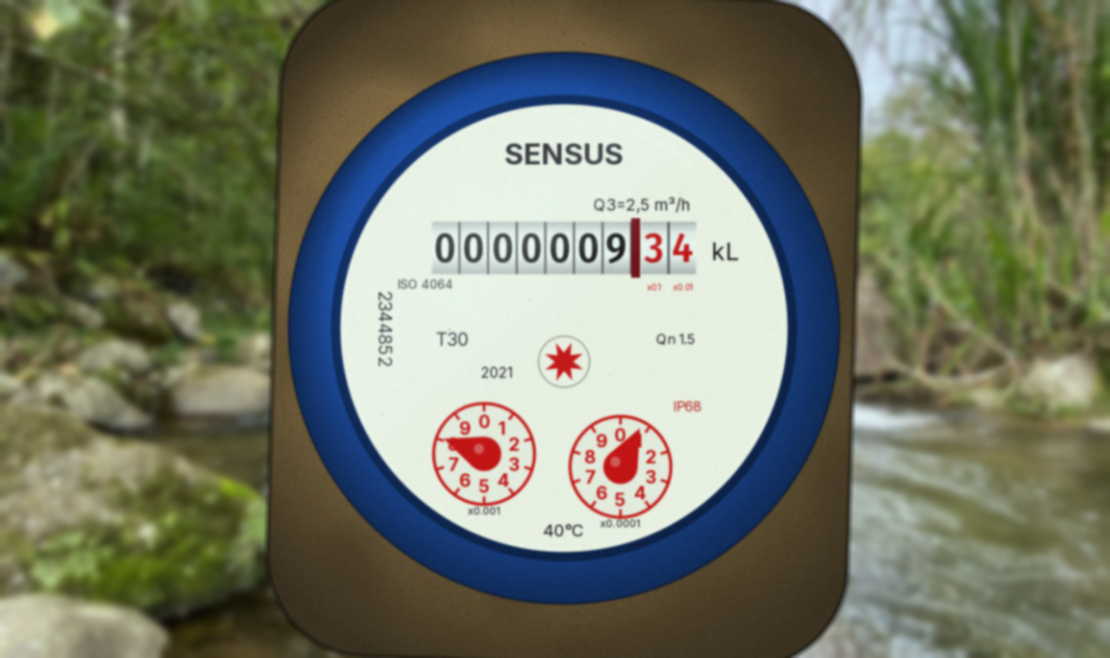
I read 9.3480 kL
